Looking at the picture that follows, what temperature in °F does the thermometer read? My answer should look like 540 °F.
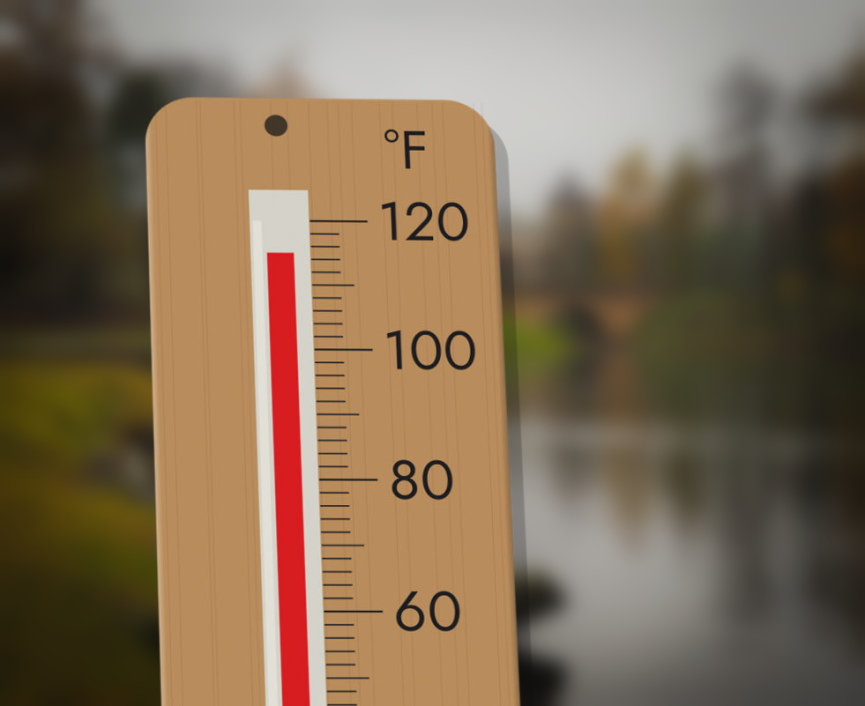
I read 115 °F
